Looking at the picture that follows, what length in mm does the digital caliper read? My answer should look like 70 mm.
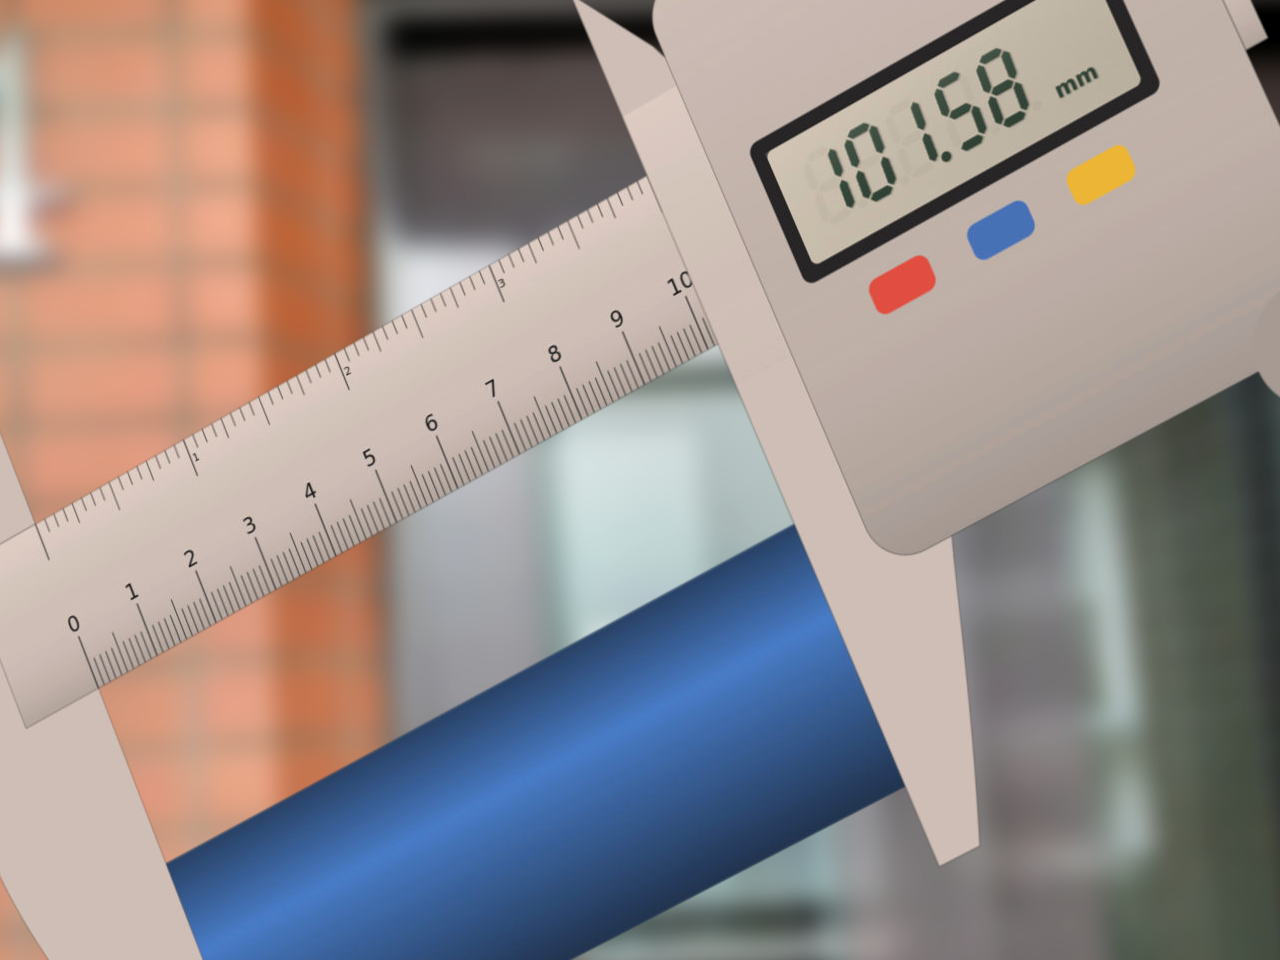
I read 101.58 mm
